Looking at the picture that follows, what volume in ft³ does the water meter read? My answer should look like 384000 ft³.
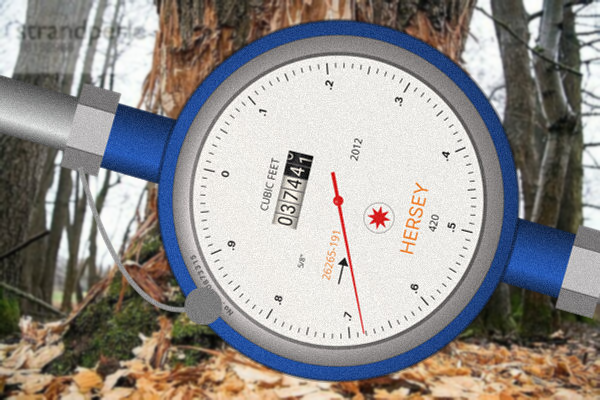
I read 37440.68 ft³
